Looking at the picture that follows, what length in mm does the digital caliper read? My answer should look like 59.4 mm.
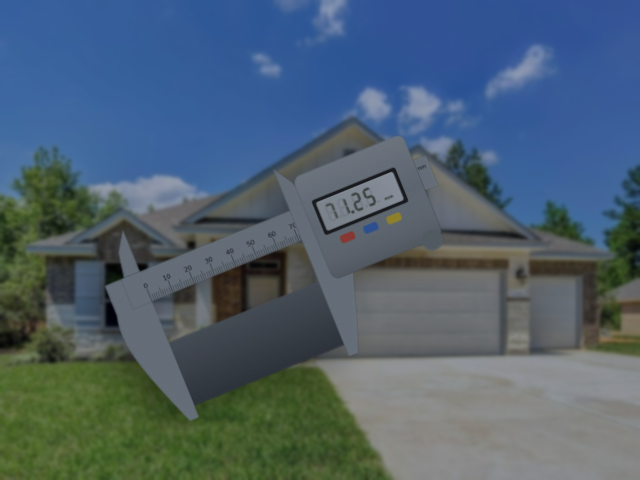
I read 71.25 mm
